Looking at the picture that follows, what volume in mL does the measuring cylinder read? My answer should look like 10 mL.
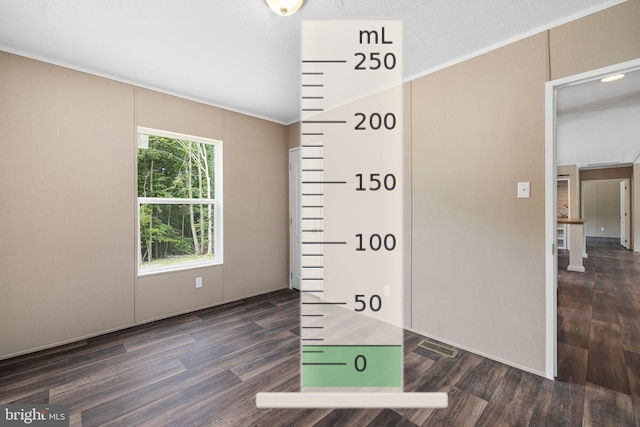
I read 15 mL
